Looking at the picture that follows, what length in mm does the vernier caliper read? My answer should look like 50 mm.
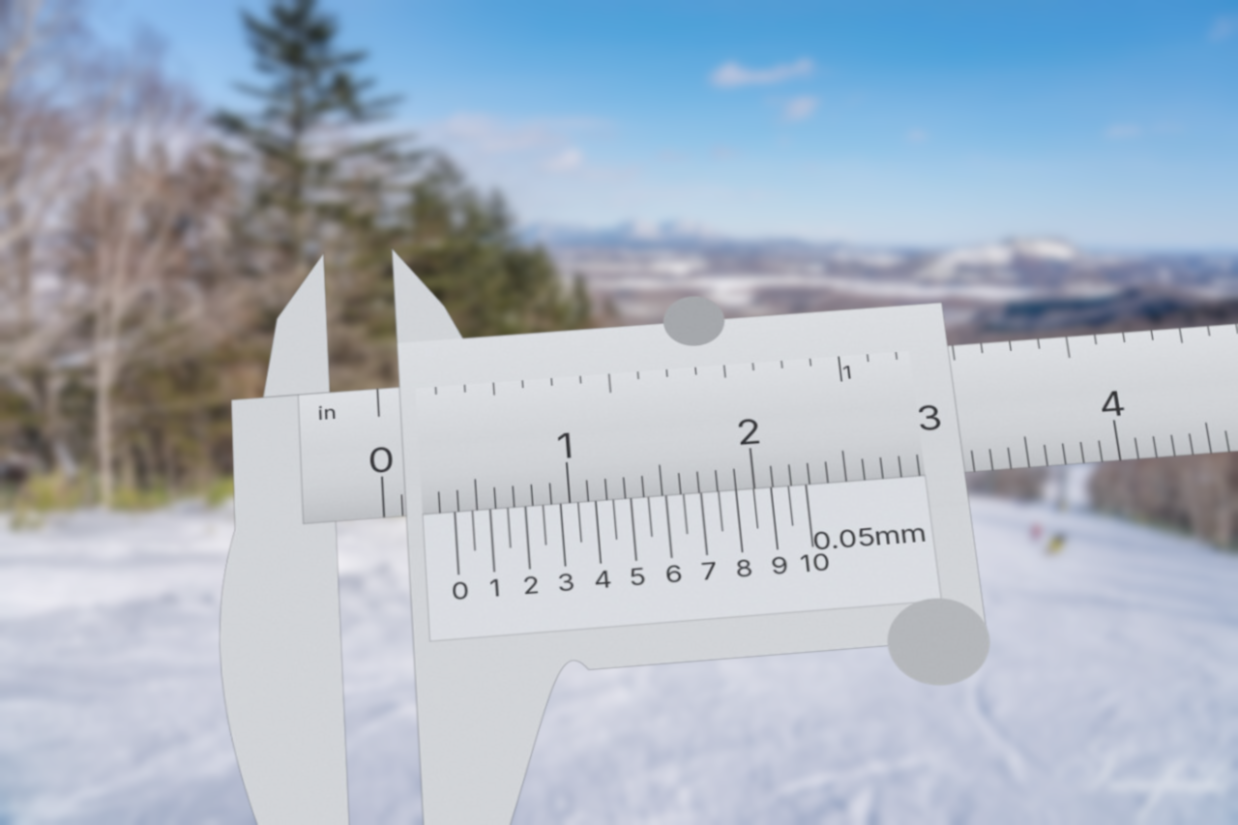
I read 3.8 mm
